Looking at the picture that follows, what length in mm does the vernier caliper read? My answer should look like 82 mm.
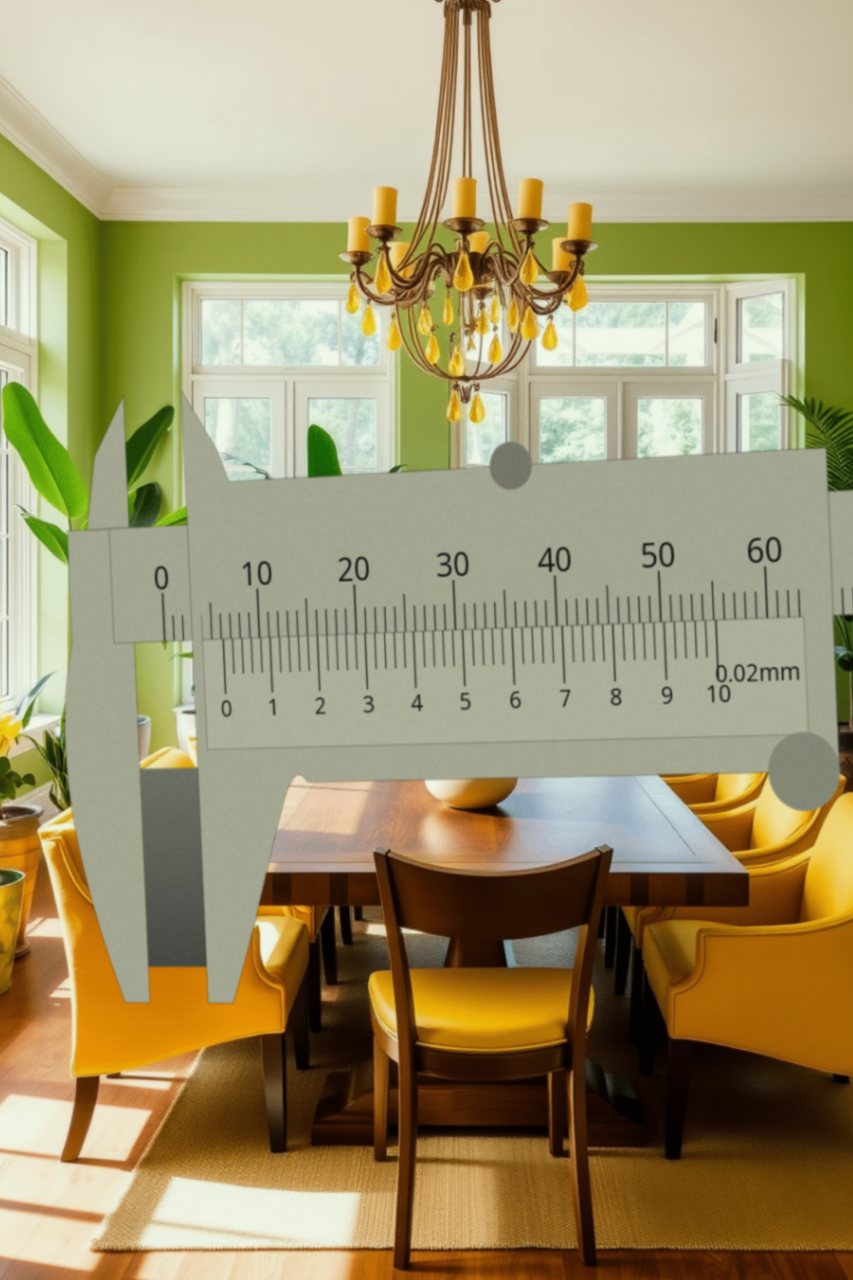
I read 6.2 mm
